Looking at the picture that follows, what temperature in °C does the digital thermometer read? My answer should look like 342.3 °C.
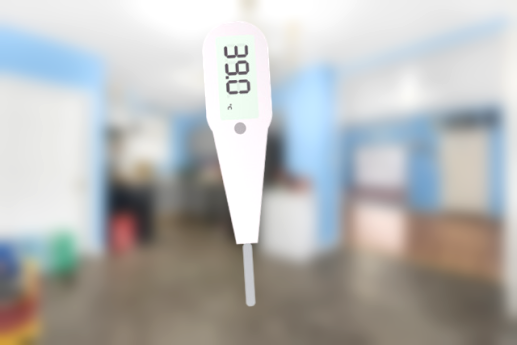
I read 39.0 °C
